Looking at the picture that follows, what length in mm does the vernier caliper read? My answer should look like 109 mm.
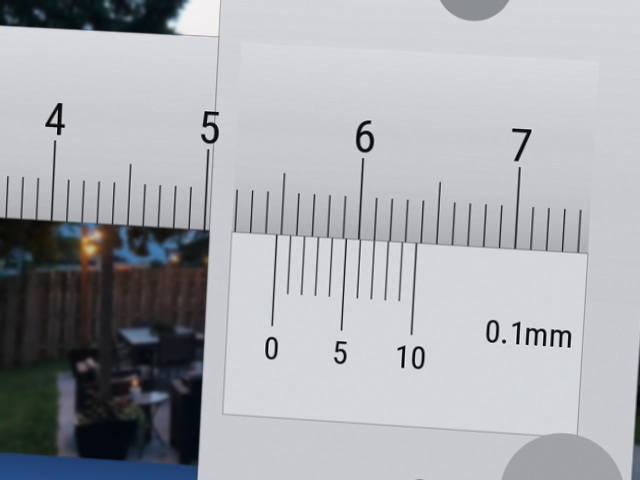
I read 54.7 mm
